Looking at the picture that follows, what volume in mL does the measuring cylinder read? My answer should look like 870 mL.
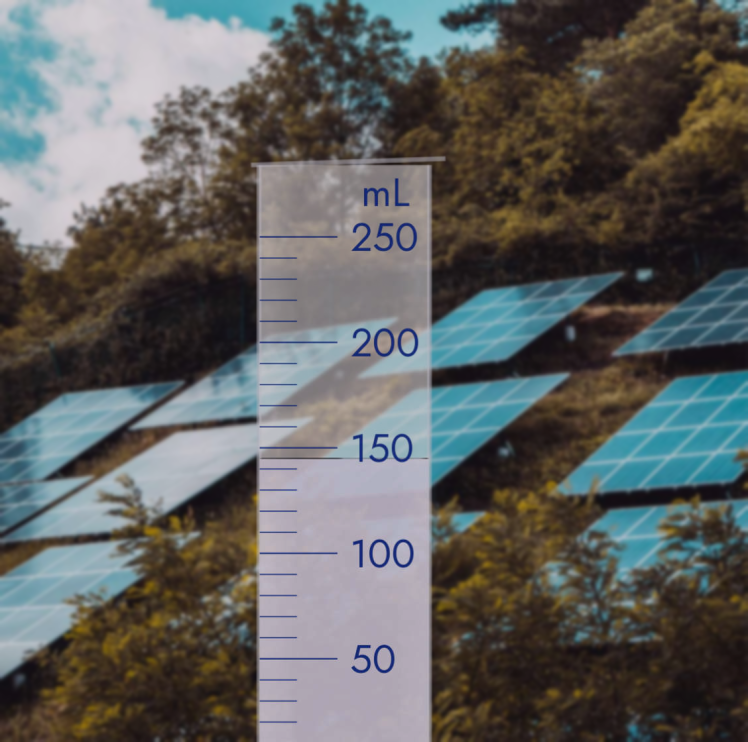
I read 145 mL
